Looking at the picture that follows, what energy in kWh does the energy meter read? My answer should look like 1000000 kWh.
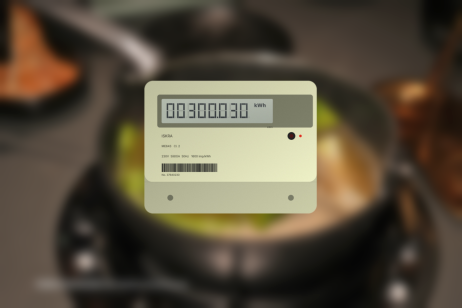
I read 300.030 kWh
